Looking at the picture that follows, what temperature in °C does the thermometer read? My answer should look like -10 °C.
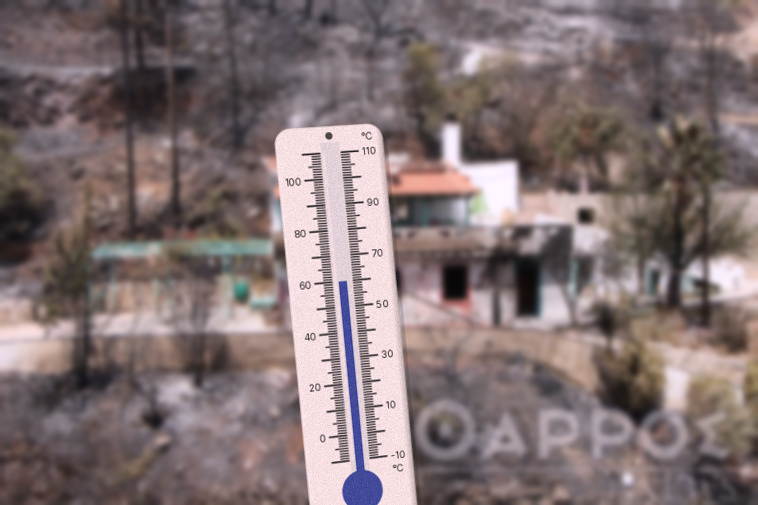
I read 60 °C
